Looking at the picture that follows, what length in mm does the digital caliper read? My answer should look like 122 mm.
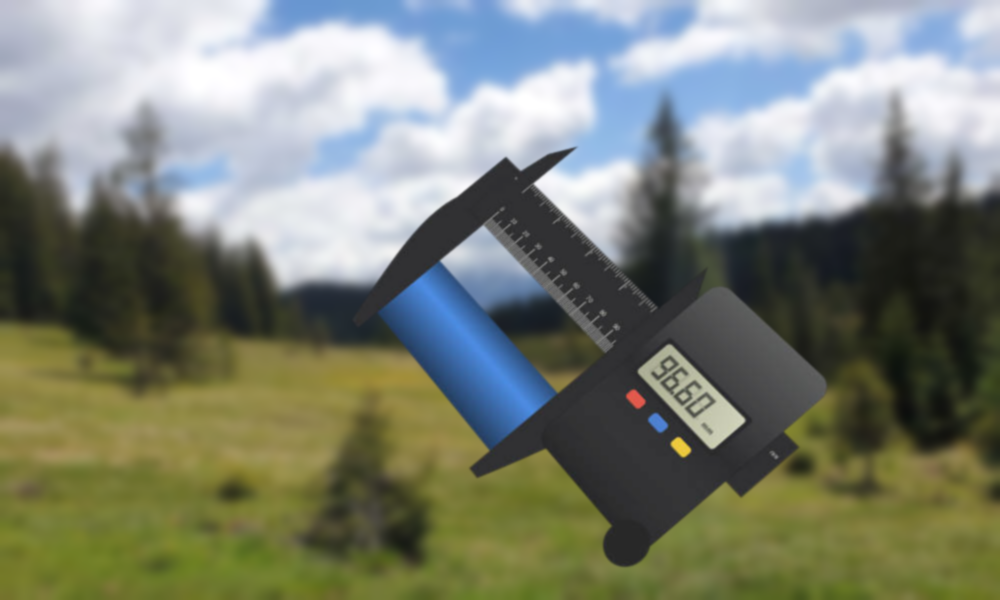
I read 96.60 mm
